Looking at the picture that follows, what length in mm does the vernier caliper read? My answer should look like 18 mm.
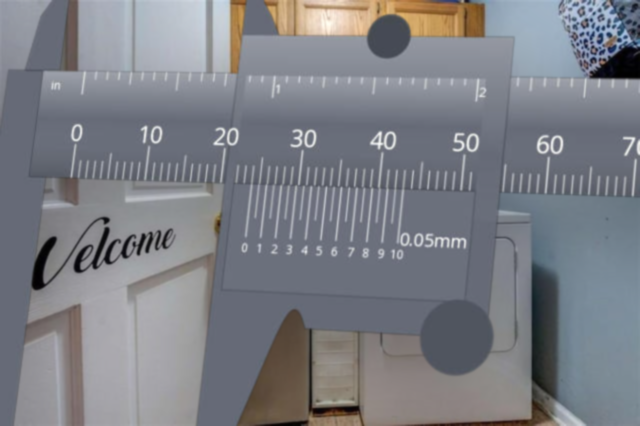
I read 24.0 mm
